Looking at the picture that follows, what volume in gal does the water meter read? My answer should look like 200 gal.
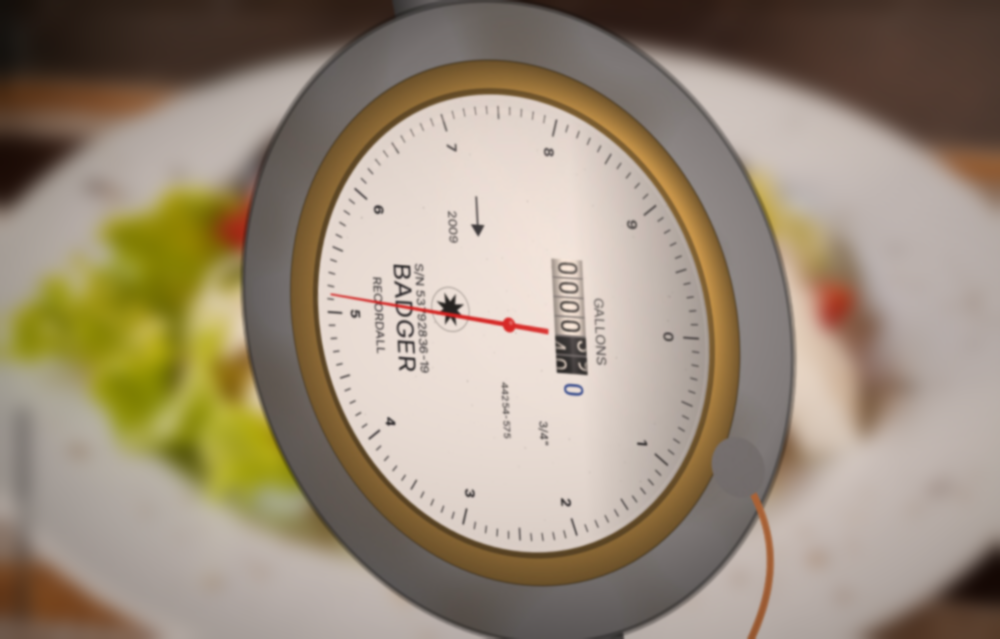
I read 395.1 gal
